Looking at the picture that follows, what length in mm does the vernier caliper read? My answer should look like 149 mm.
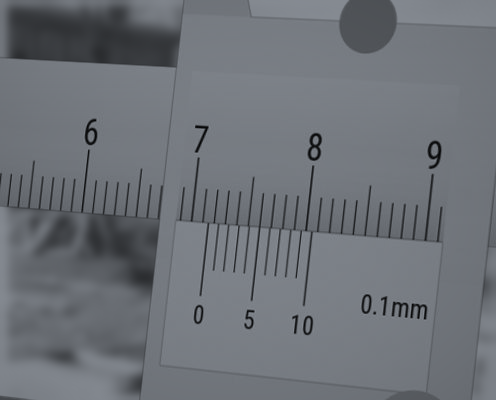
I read 71.5 mm
